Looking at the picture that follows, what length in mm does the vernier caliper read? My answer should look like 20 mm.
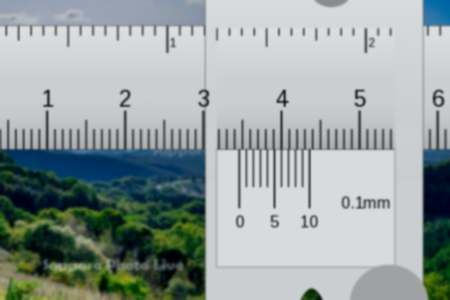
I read 34.6 mm
